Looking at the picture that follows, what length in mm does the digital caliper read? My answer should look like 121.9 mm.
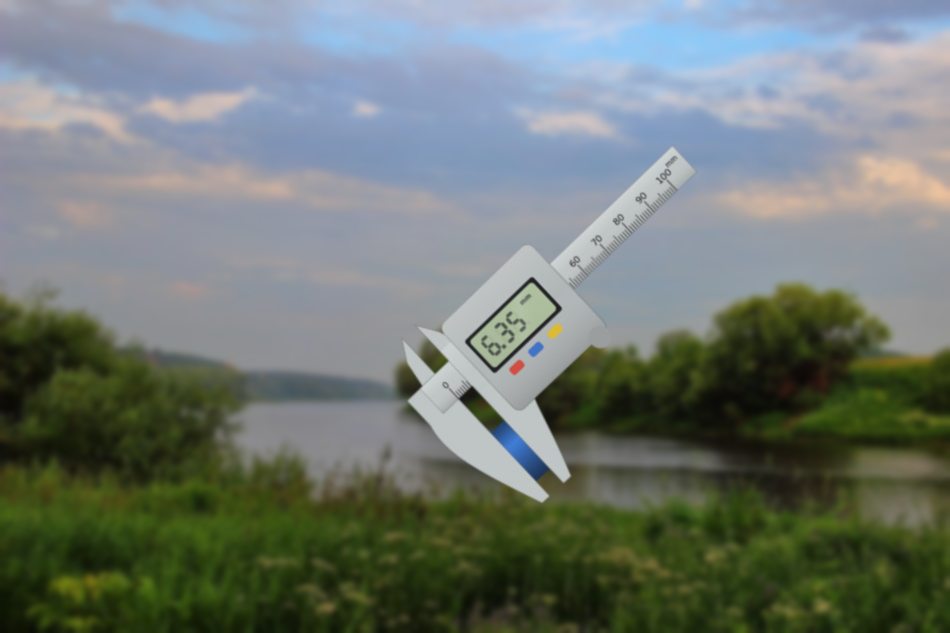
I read 6.35 mm
